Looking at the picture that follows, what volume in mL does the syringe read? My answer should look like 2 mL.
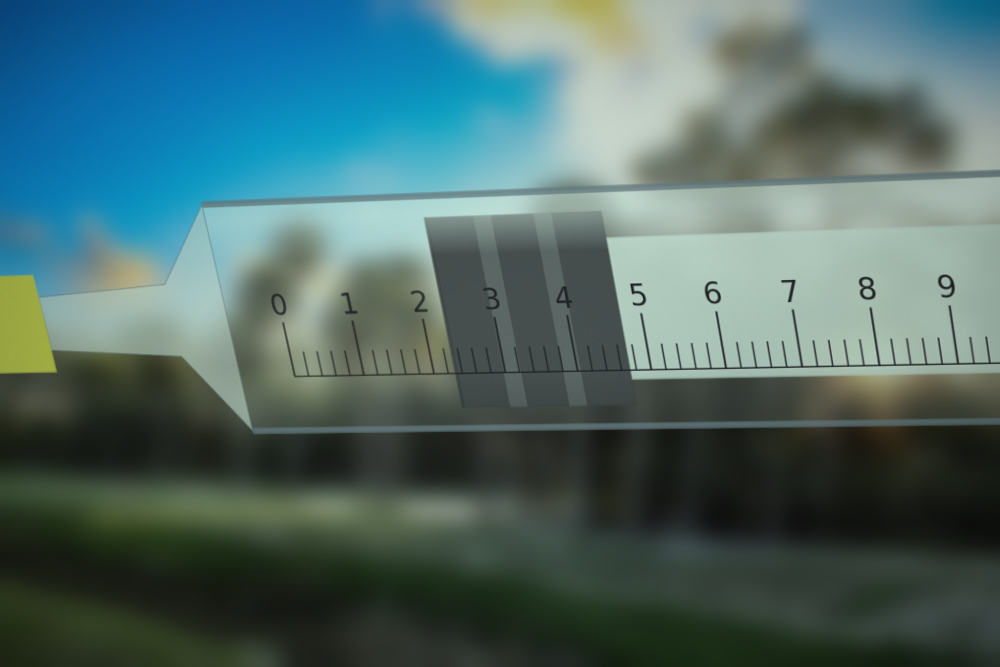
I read 2.3 mL
